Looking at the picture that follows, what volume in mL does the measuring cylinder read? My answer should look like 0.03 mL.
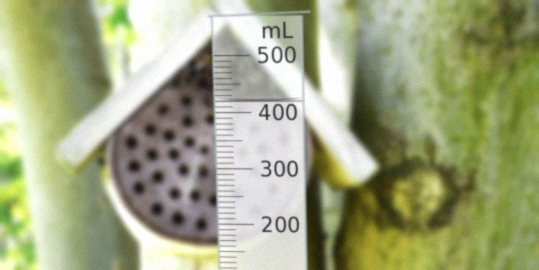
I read 420 mL
